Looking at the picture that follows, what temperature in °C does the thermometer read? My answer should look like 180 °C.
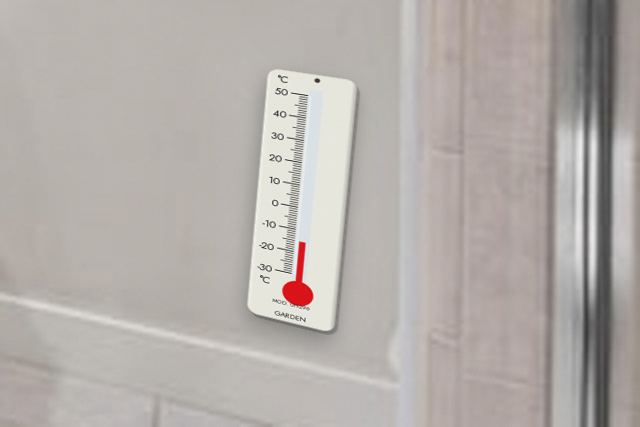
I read -15 °C
